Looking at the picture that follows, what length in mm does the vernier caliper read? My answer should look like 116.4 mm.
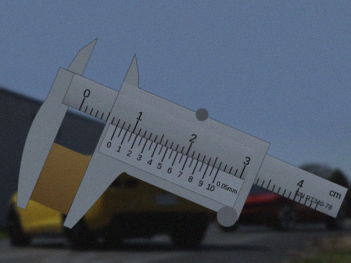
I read 7.0 mm
